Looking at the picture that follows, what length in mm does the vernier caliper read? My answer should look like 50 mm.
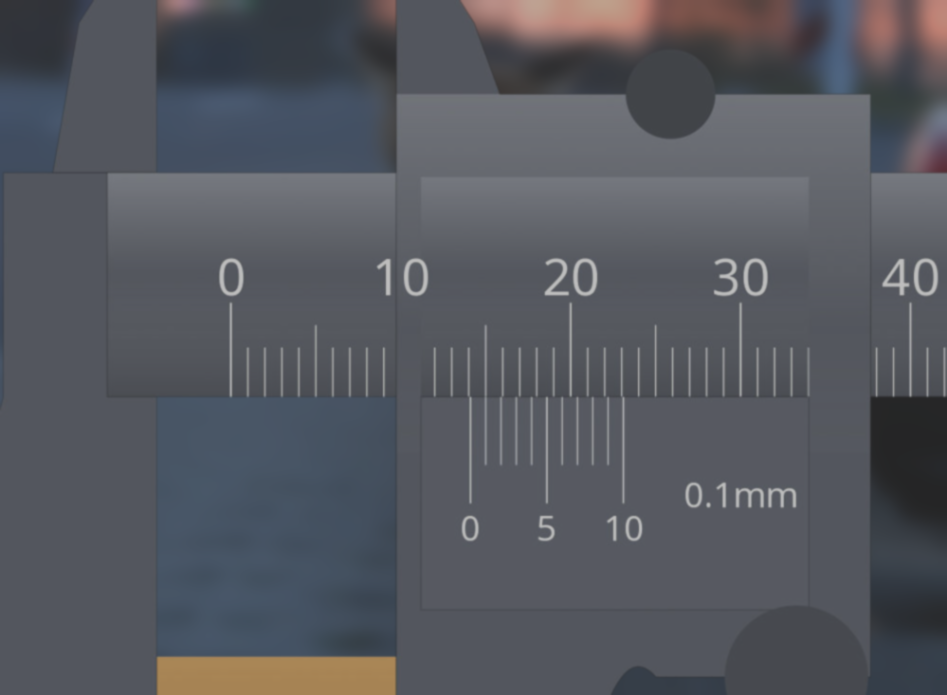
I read 14.1 mm
